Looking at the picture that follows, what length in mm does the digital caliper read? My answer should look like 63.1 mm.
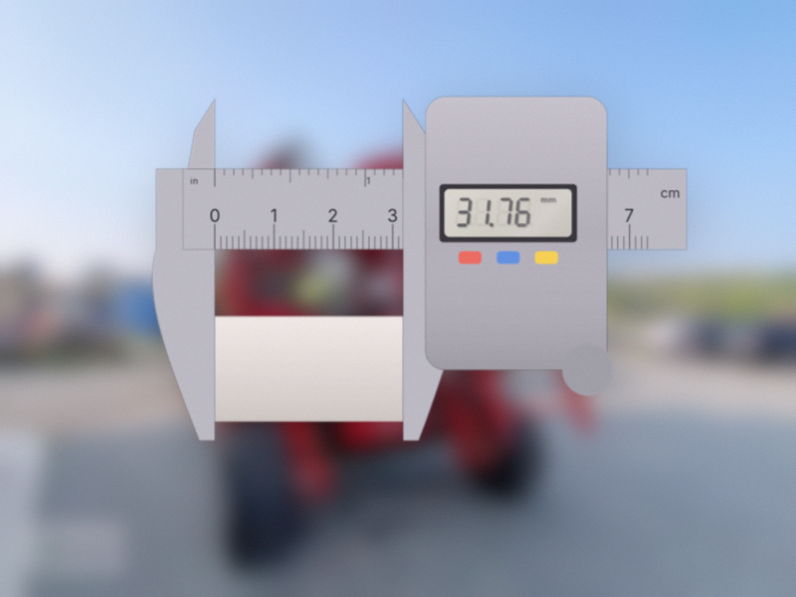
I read 31.76 mm
